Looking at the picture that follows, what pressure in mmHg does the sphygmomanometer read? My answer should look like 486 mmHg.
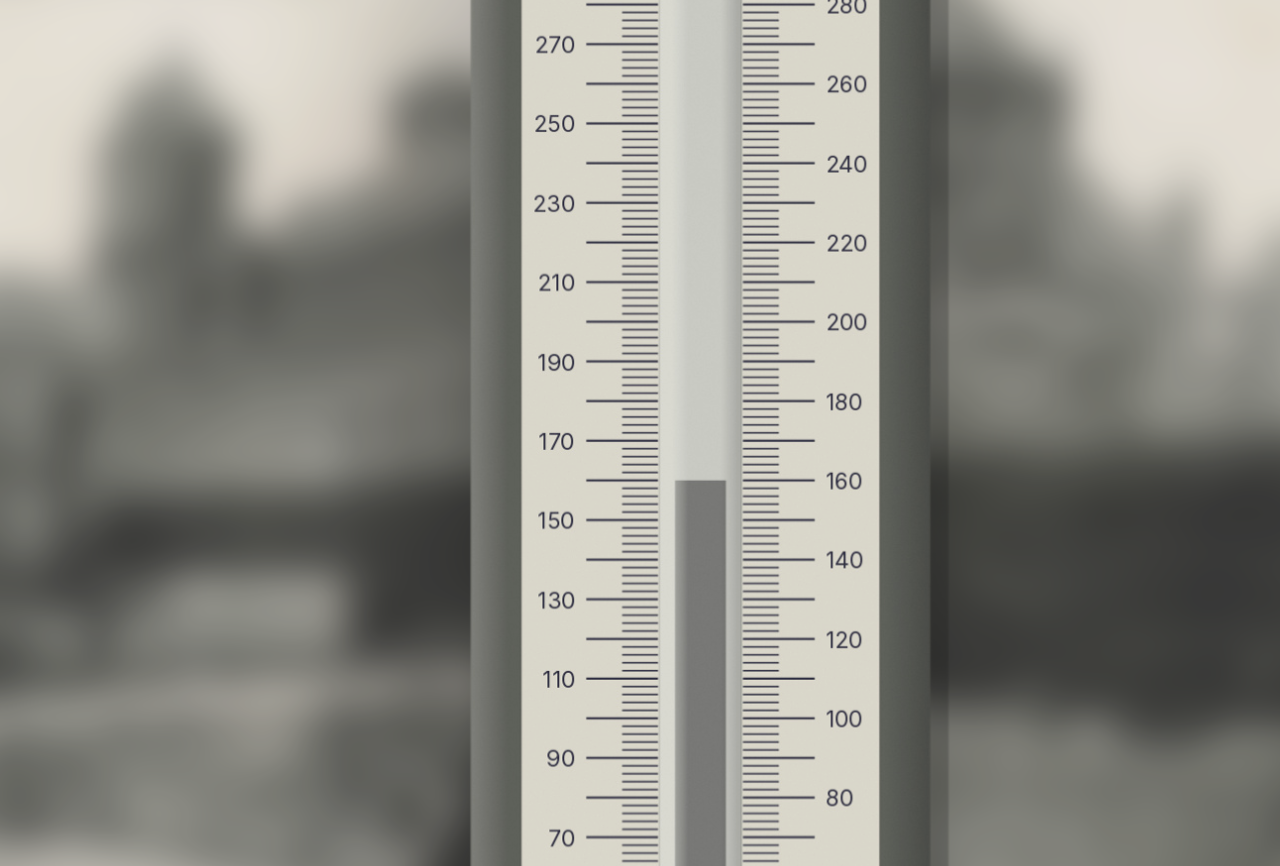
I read 160 mmHg
